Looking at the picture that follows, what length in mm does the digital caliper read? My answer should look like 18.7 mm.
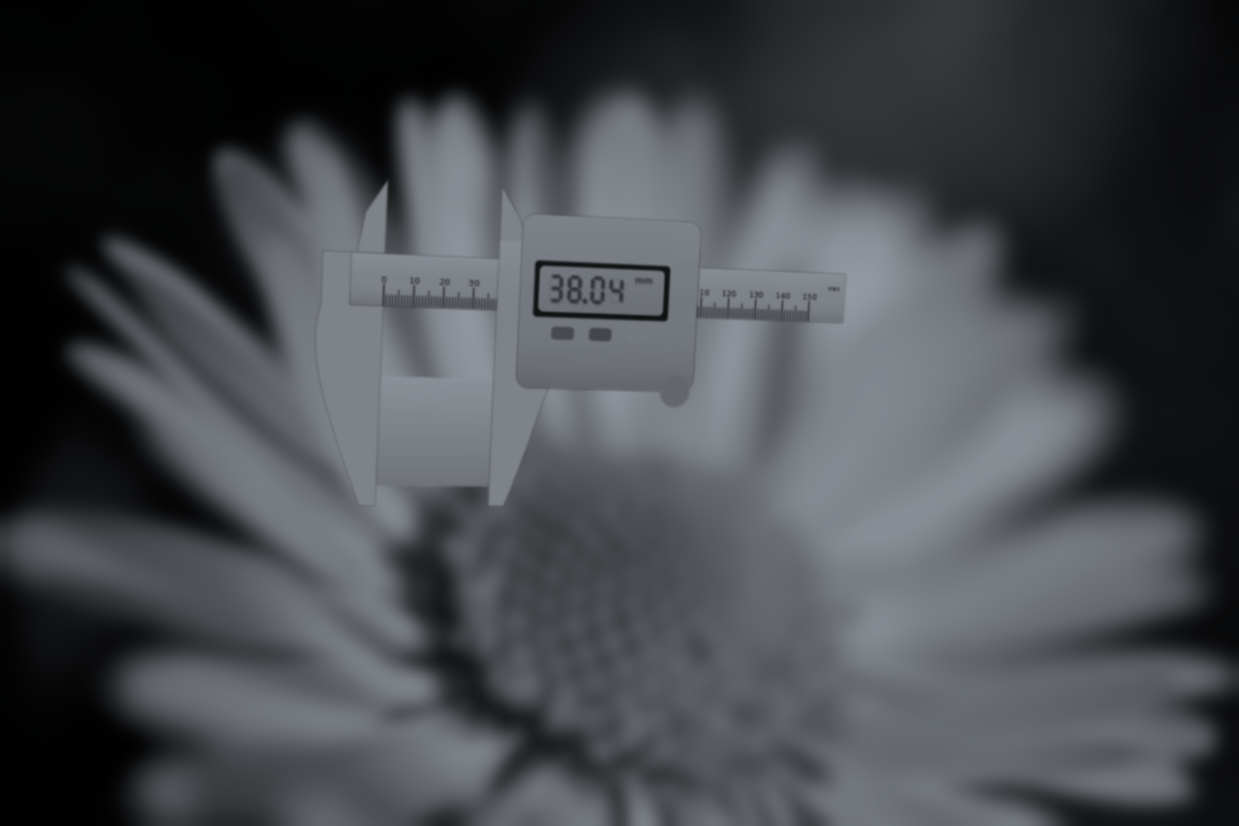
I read 38.04 mm
